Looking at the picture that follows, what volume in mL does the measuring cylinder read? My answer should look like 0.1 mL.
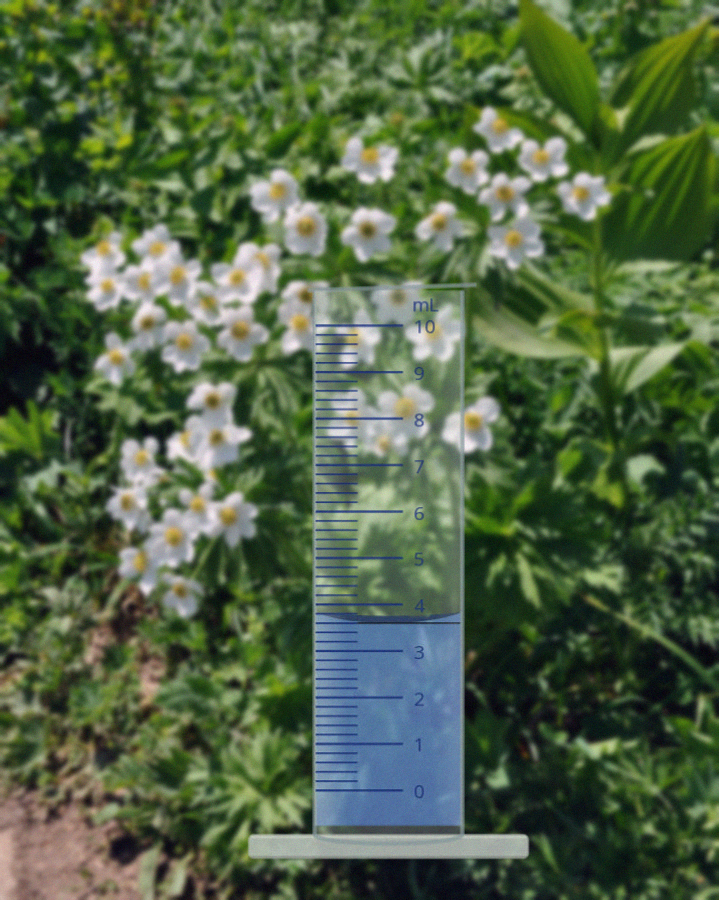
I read 3.6 mL
